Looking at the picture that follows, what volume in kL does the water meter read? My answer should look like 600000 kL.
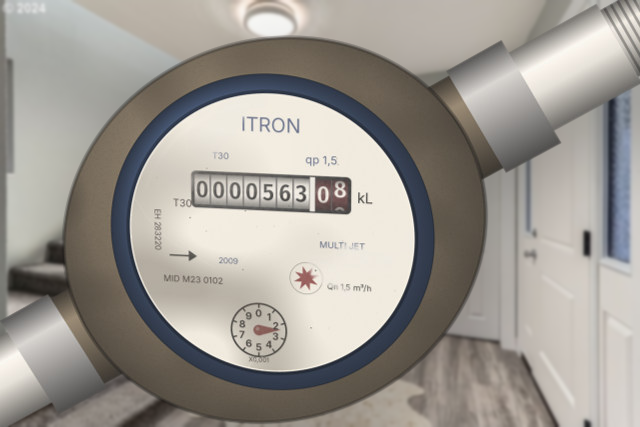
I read 563.082 kL
